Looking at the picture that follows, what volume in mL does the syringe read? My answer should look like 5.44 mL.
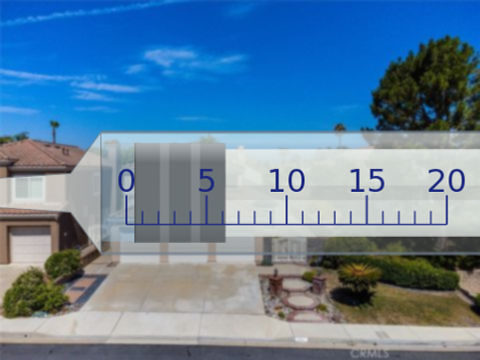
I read 0.5 mL
